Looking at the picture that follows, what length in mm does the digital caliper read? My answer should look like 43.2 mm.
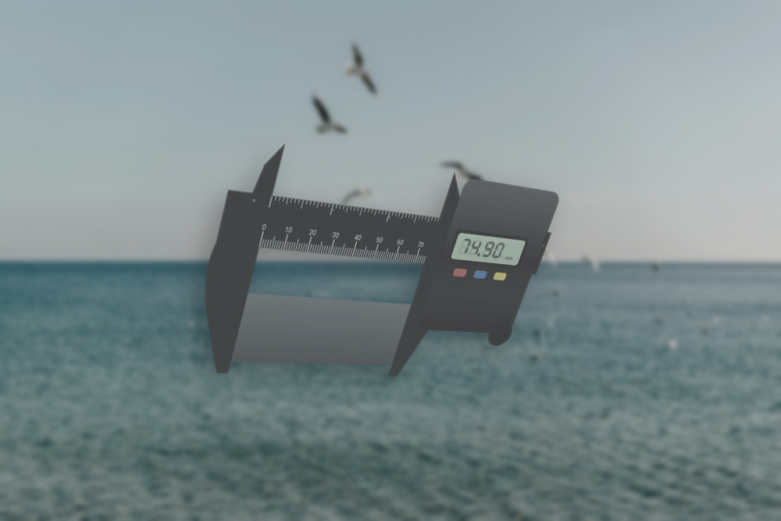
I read 74.90 mm
